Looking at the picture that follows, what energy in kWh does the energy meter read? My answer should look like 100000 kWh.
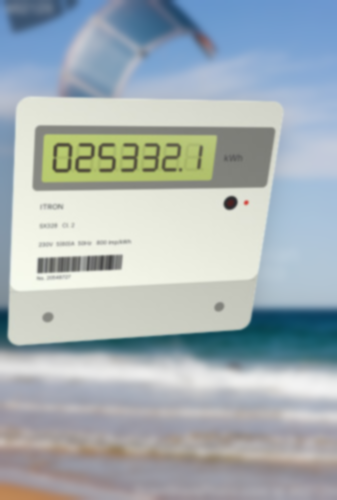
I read 25332.1 kWh
